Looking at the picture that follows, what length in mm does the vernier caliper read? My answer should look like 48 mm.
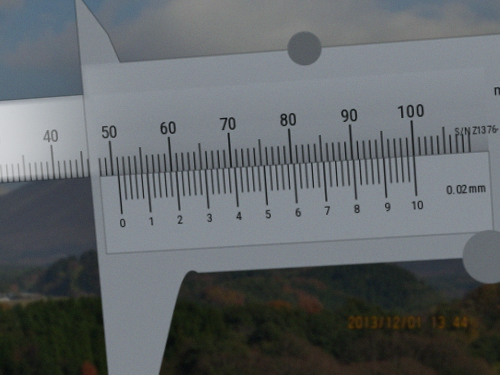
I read 51.0 mm
